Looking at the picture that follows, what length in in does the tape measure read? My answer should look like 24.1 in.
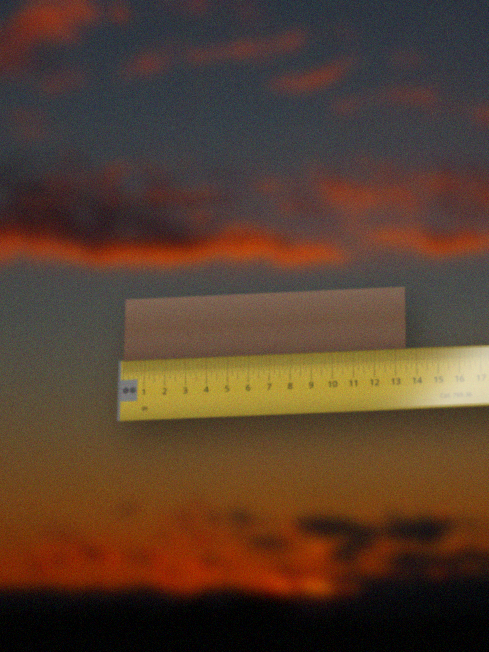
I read 13.5 in
